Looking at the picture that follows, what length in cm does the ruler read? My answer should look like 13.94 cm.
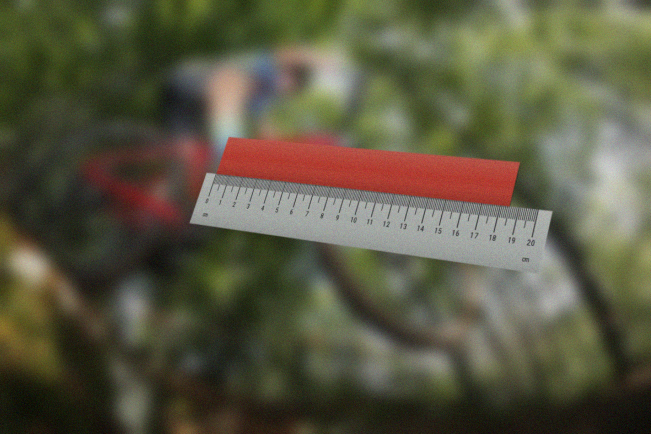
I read 18.5 cm
